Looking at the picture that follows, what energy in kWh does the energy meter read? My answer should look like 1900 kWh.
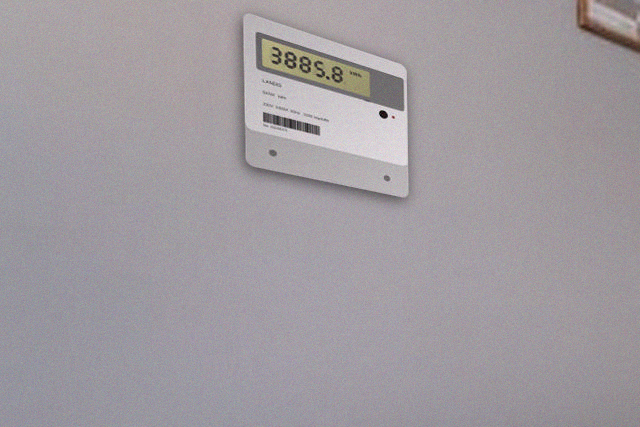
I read 3885.8 kWh
